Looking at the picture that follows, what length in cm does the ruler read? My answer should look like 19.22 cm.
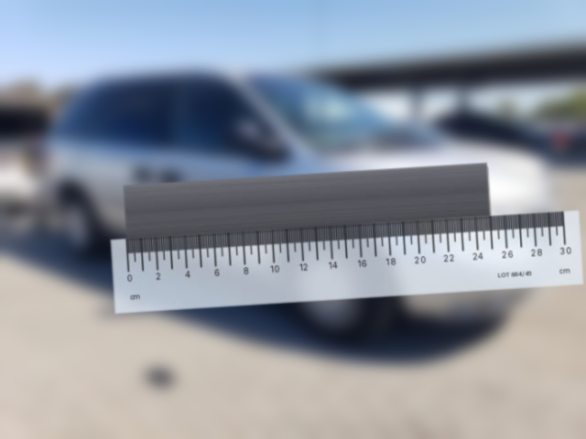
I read 25 cm
